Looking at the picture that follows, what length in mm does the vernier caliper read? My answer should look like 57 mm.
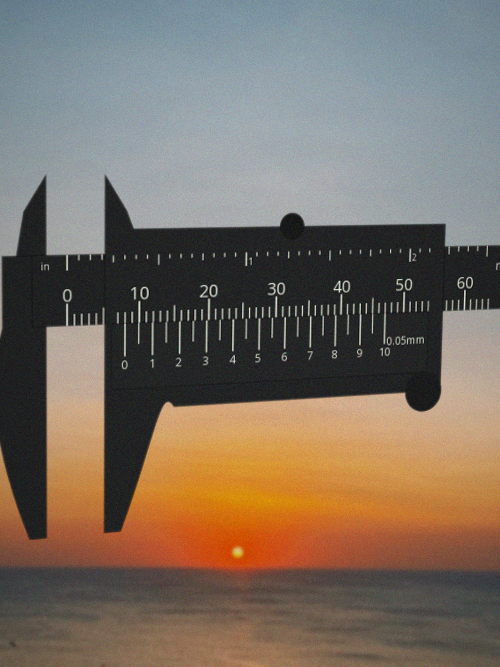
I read 8.0 mm
